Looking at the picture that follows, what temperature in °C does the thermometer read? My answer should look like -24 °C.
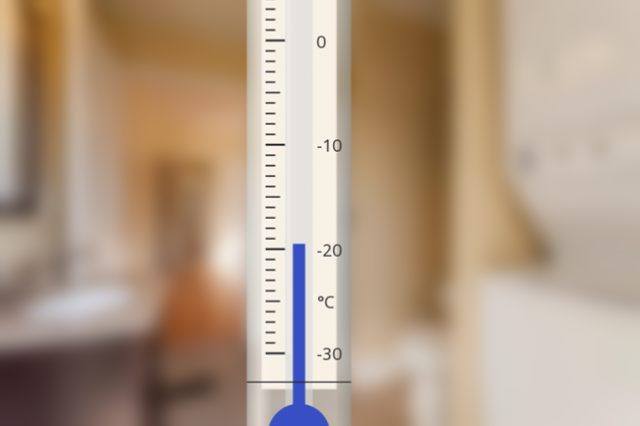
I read -19.5 °C
